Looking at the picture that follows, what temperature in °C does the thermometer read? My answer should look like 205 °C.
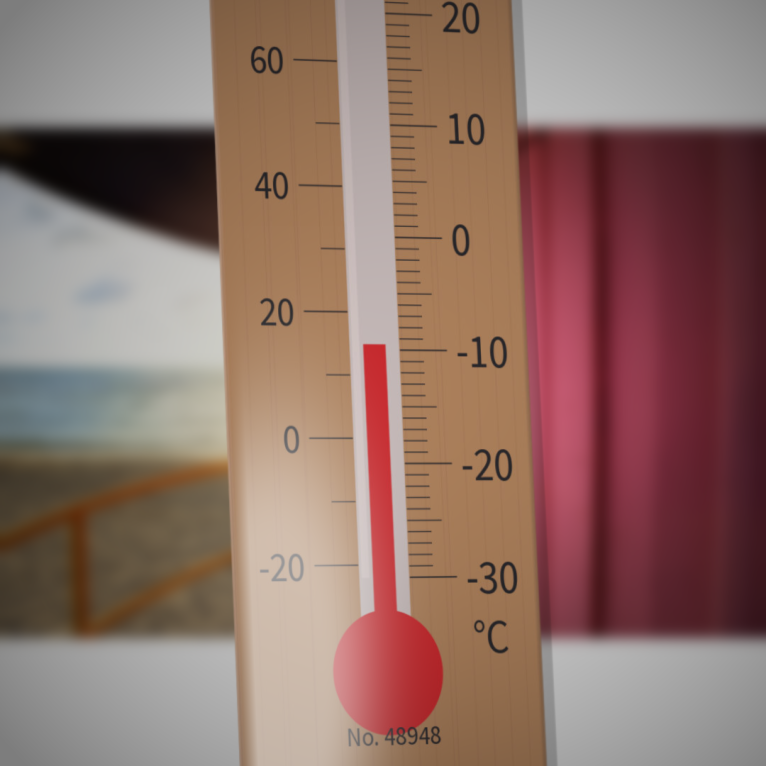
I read -9.5 °C
